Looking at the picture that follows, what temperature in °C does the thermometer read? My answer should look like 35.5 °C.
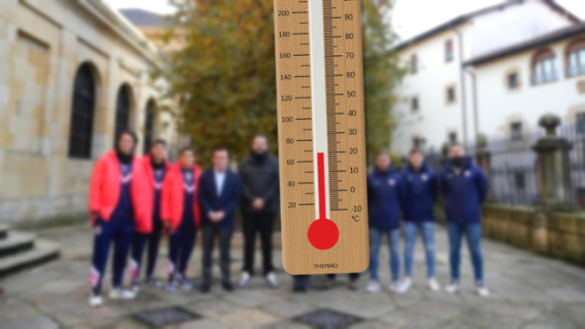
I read 20 °C
